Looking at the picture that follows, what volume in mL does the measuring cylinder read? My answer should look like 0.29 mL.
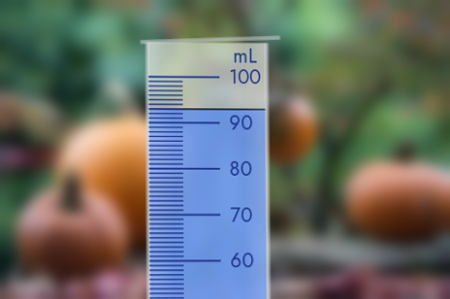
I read 93 mL
